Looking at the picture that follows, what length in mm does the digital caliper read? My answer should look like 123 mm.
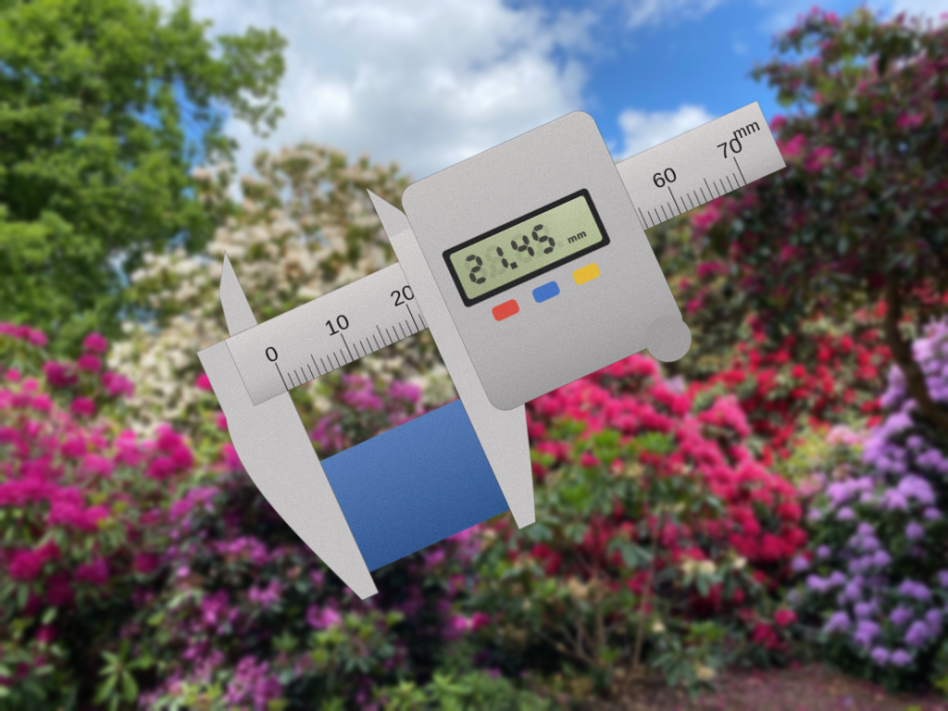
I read 21.45 mm
